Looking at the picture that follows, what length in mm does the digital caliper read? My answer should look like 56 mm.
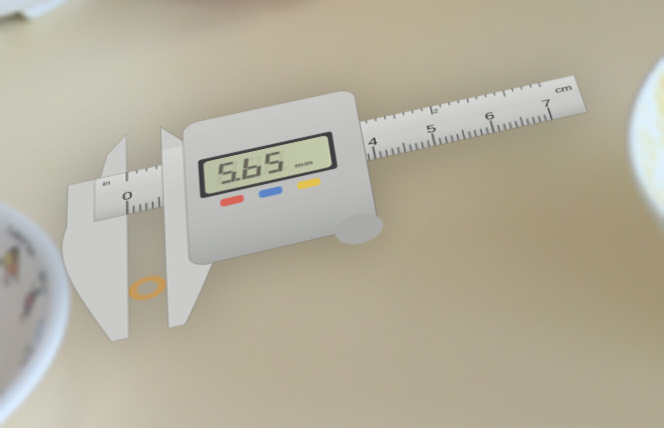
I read 5.65 mm
